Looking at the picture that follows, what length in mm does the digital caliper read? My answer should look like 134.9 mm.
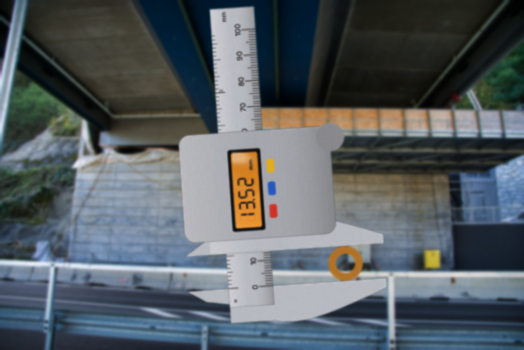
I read 13.52 mm
